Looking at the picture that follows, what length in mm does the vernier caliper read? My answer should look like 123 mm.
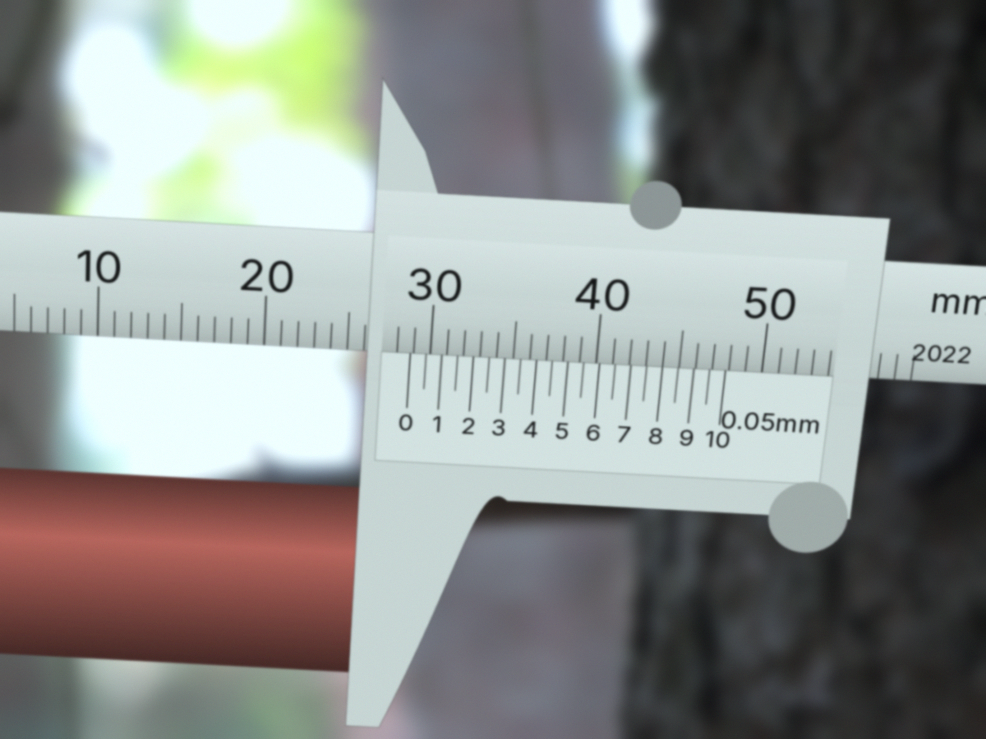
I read 28.8 mm
